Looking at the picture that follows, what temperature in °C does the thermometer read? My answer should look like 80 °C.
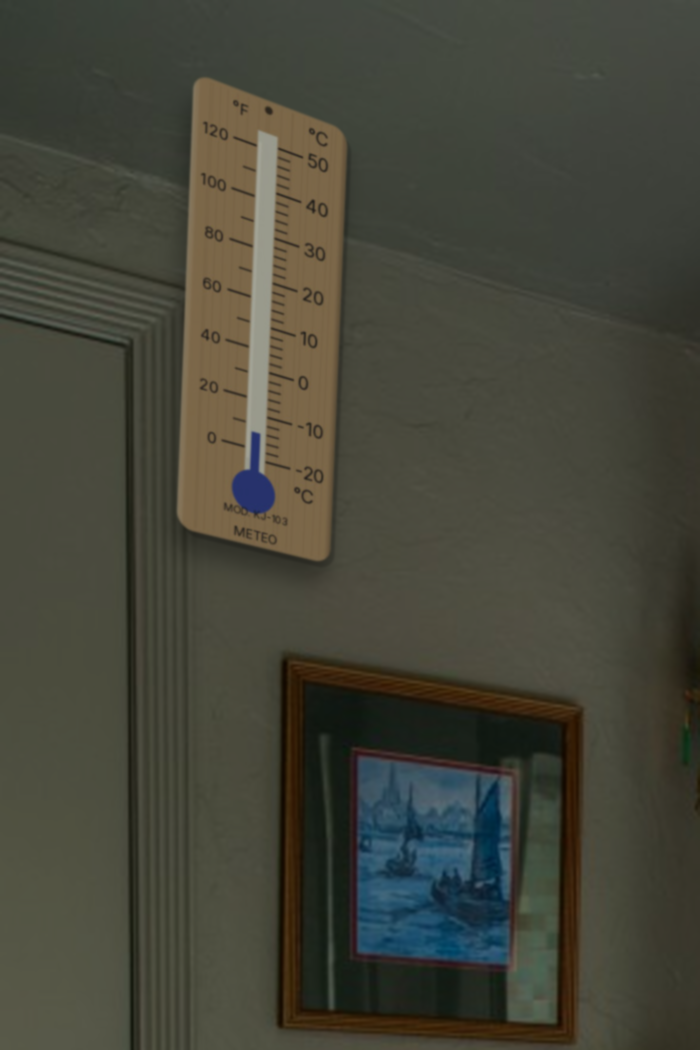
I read -14 °C
